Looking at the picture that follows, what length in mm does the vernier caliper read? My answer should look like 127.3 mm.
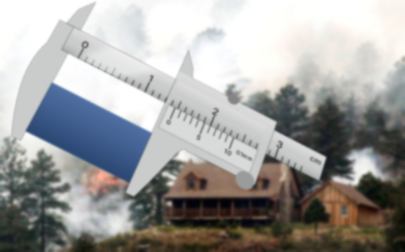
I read 14.6 mm
